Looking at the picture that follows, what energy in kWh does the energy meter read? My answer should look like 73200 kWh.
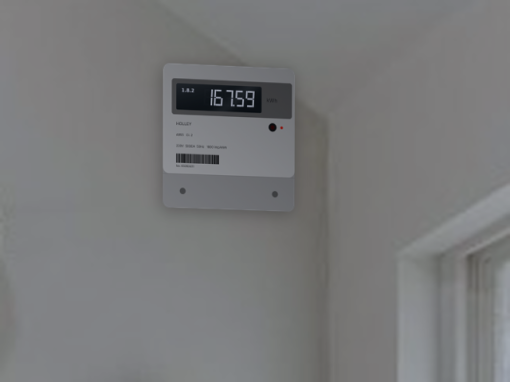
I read 167.59 kWh
